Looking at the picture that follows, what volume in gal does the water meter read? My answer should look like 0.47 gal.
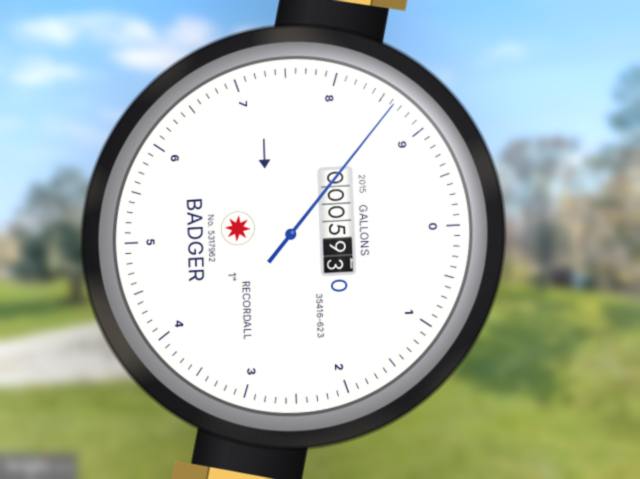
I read 5928.6 gal
